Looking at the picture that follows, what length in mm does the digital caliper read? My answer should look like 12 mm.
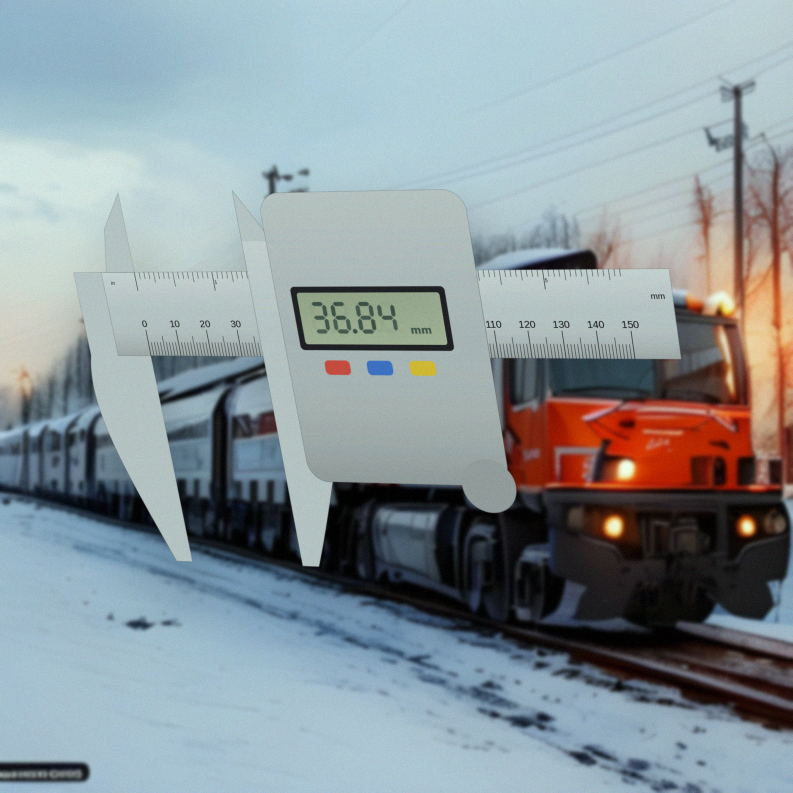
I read 36.84 mm
